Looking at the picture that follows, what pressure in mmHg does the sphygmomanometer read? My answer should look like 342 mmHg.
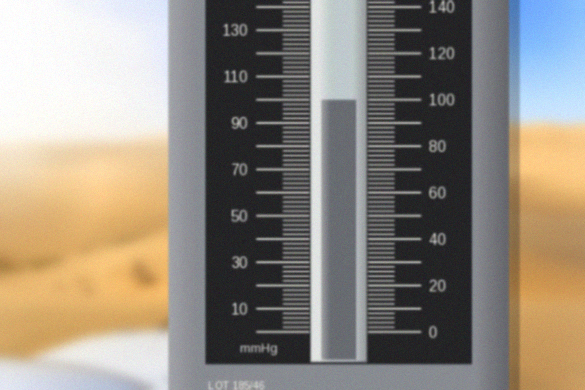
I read 100 mmHg
